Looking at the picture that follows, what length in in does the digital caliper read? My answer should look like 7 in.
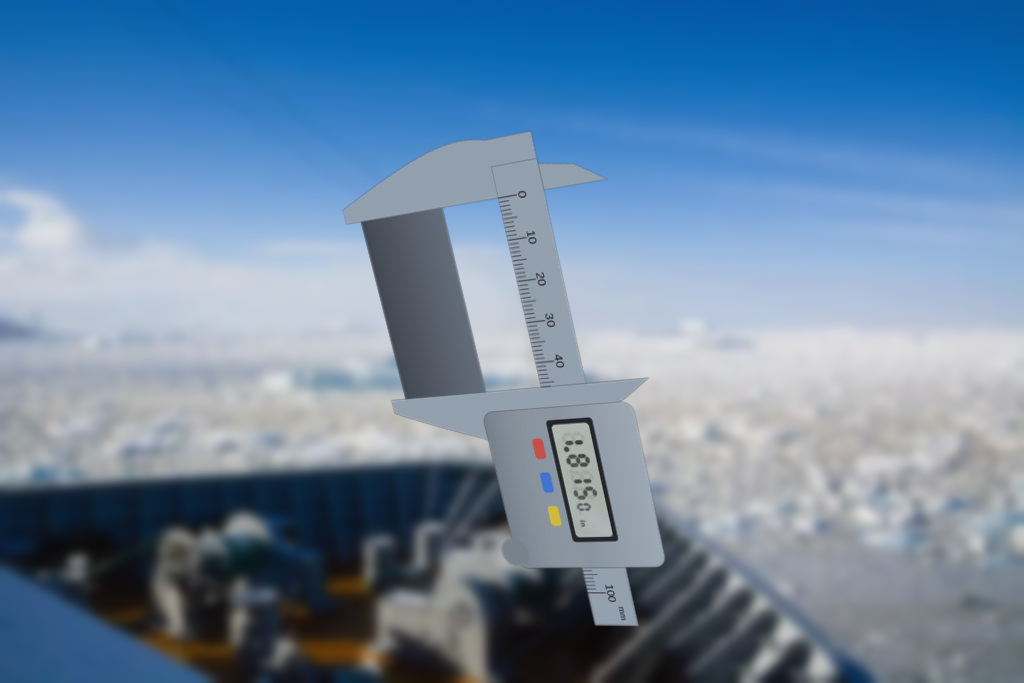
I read 1.8150 in
